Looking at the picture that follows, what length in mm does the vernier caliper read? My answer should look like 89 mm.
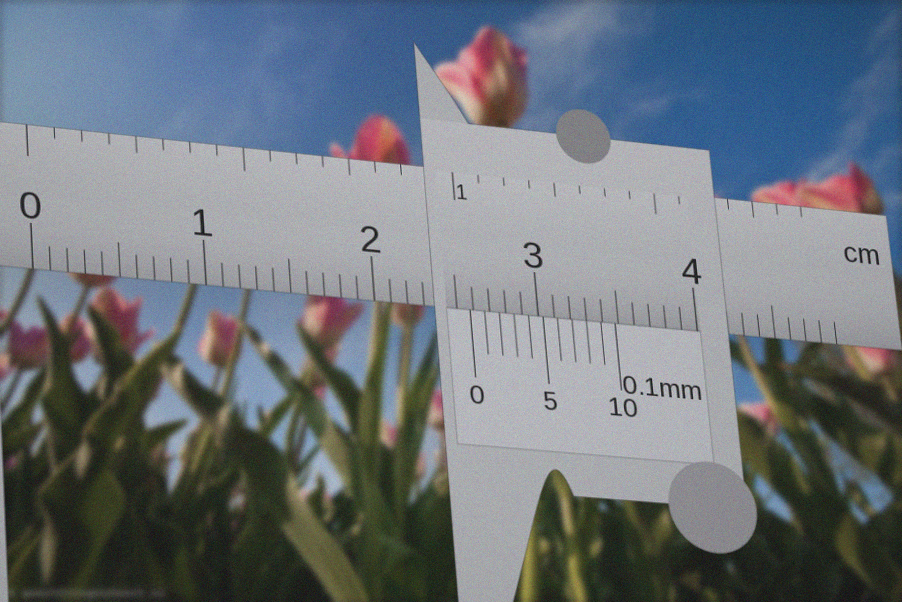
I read 25.8 mm
